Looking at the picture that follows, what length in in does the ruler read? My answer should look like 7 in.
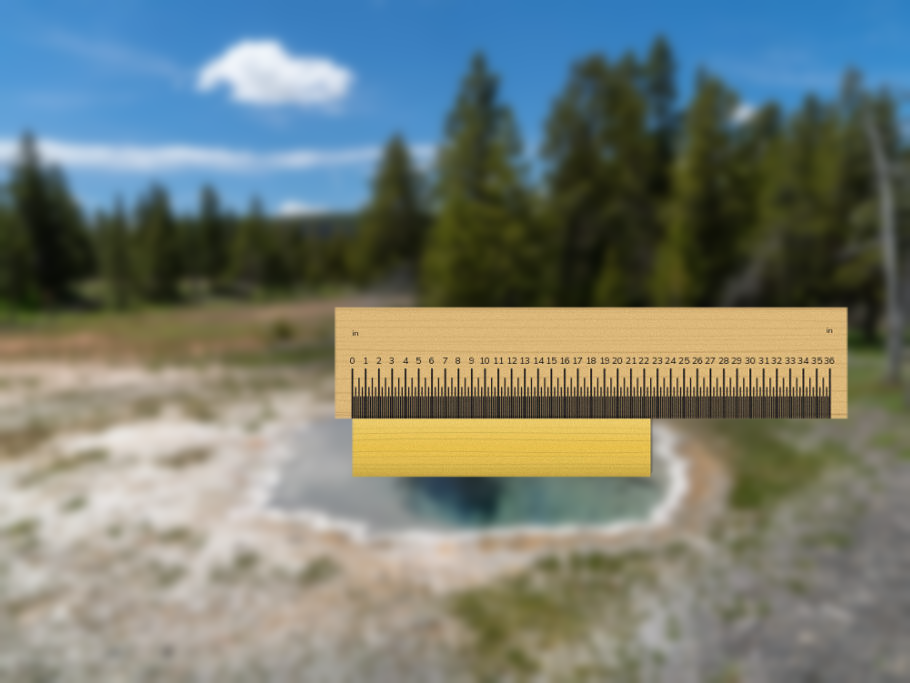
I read 22.5 in
